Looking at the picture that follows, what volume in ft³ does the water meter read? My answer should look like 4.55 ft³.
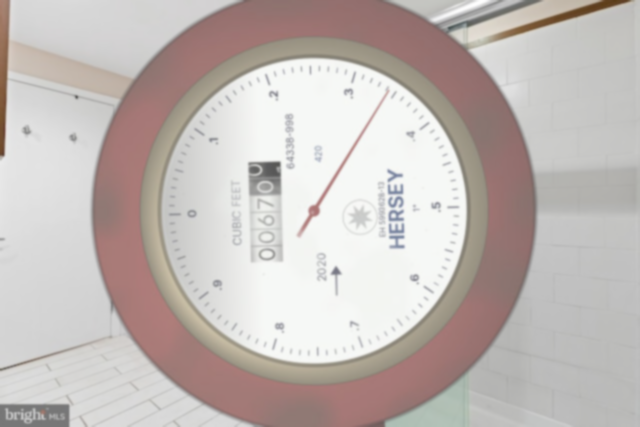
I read 6700.34 ft³
